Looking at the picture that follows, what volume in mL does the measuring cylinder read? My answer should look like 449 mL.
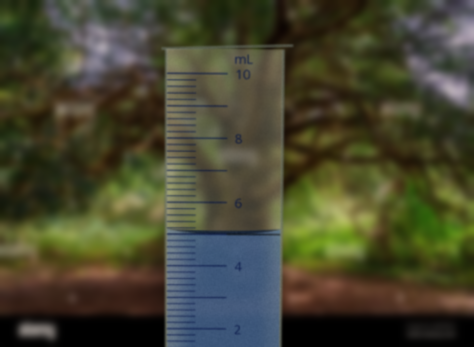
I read 5 mL
